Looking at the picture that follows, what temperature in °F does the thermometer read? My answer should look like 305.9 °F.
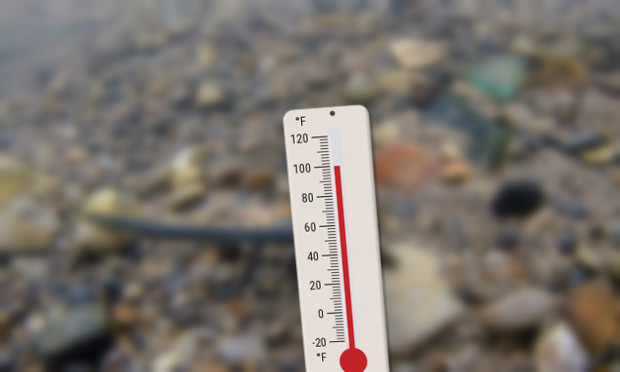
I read 100 °F
